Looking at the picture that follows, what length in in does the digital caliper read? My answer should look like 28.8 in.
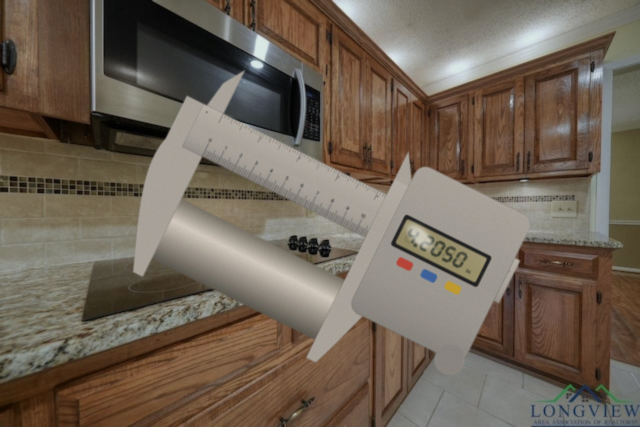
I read 4.2050 in
